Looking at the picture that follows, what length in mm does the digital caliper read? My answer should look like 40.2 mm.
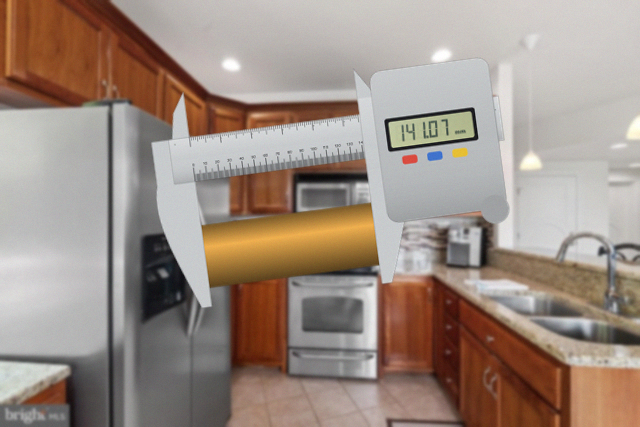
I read 141.07 mm
